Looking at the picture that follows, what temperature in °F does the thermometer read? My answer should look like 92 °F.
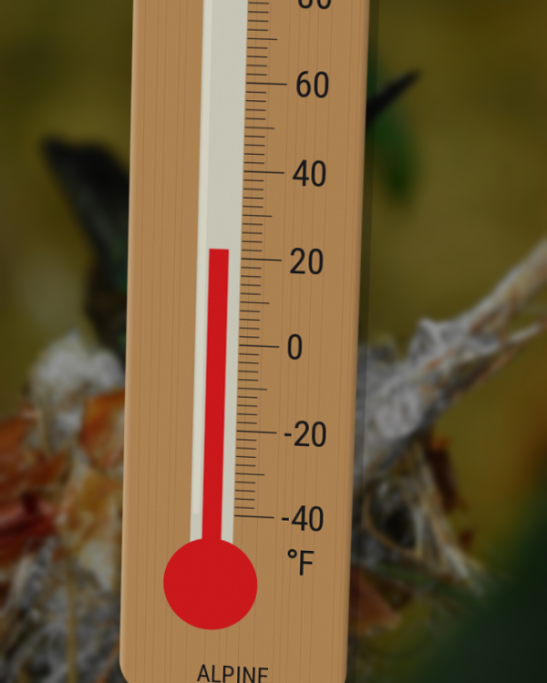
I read 22 °F
